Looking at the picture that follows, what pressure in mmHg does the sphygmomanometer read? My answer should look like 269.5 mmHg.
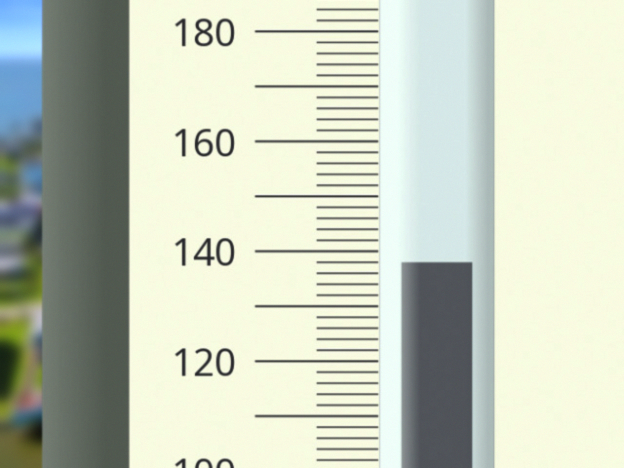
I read 138 mmHg
